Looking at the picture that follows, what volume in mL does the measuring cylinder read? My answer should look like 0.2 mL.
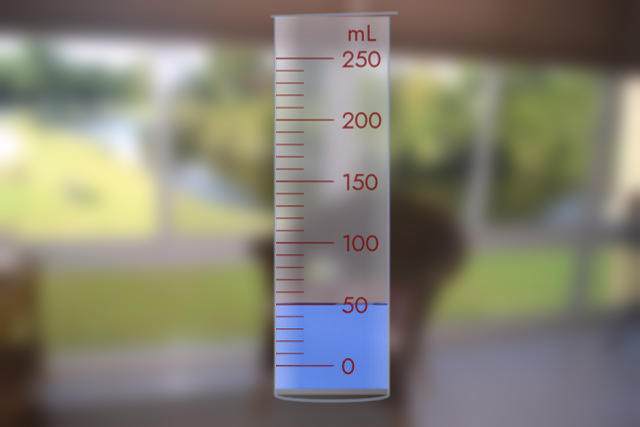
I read 50 mL
